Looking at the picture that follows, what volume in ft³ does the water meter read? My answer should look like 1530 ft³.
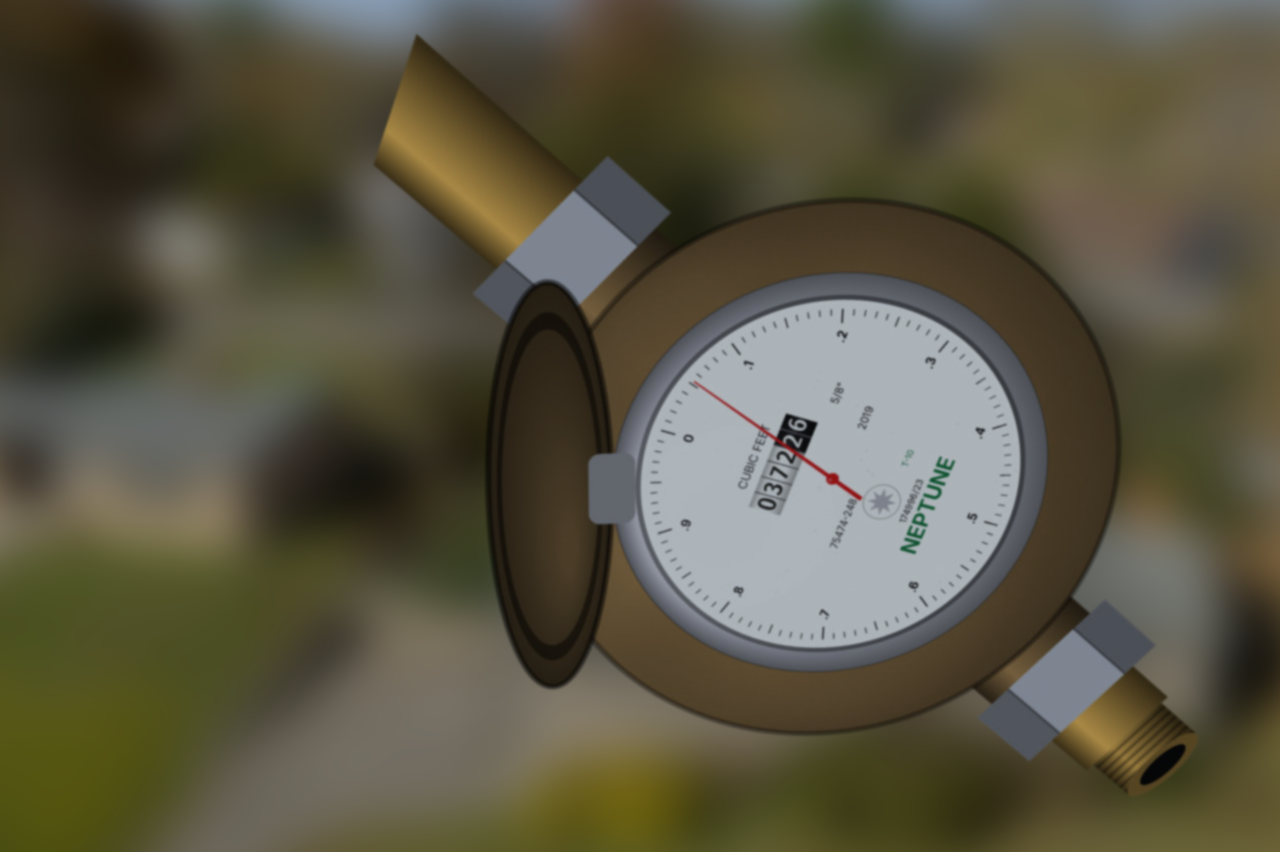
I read 37226.05 ft³
